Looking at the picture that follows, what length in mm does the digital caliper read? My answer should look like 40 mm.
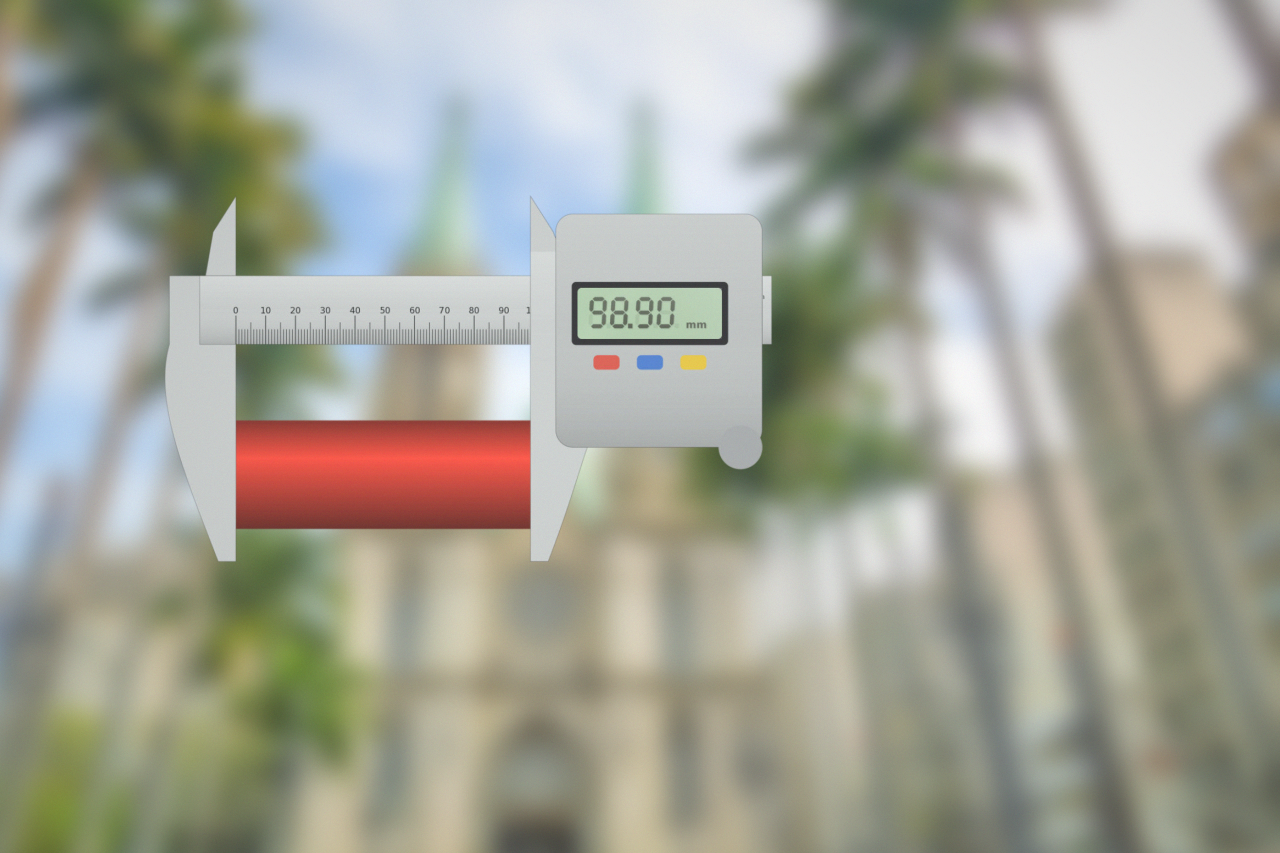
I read 98.90 mm
